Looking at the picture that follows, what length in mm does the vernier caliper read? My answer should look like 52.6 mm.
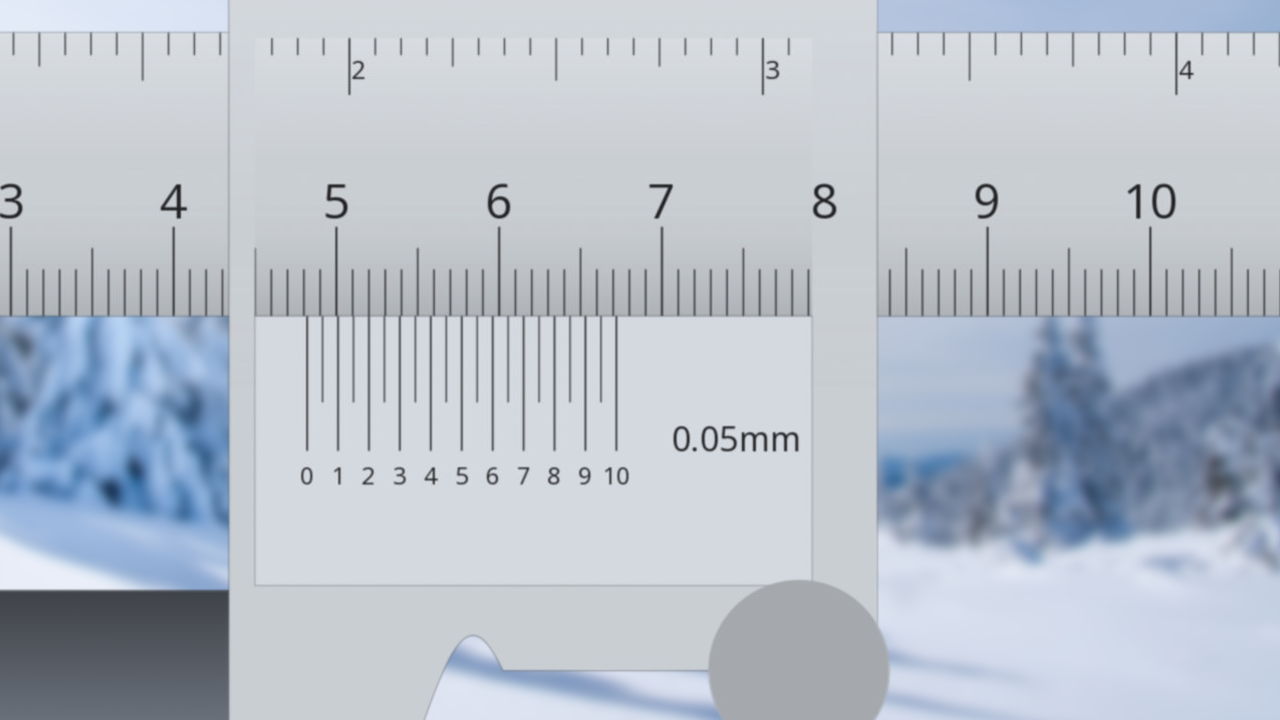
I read 48.2 mm
